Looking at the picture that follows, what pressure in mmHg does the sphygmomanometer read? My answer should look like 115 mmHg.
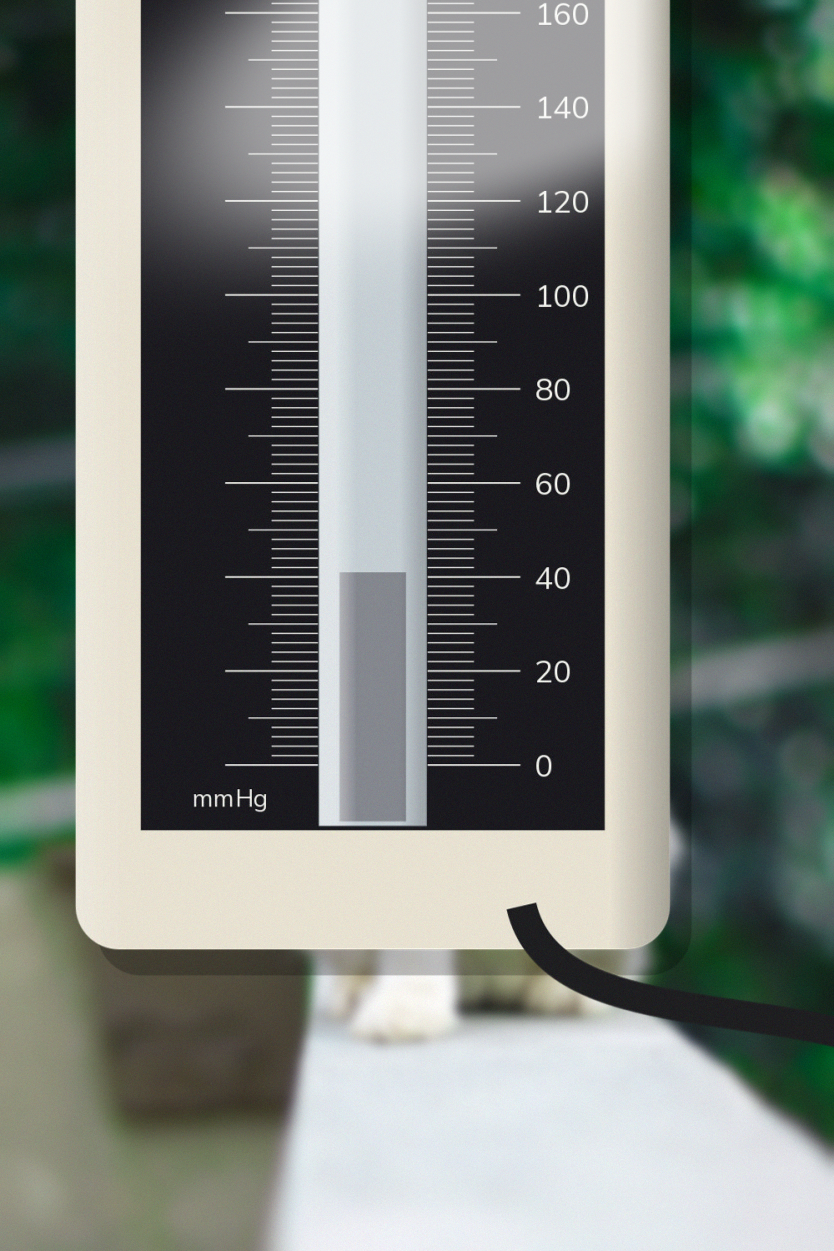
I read 41 mmHg
